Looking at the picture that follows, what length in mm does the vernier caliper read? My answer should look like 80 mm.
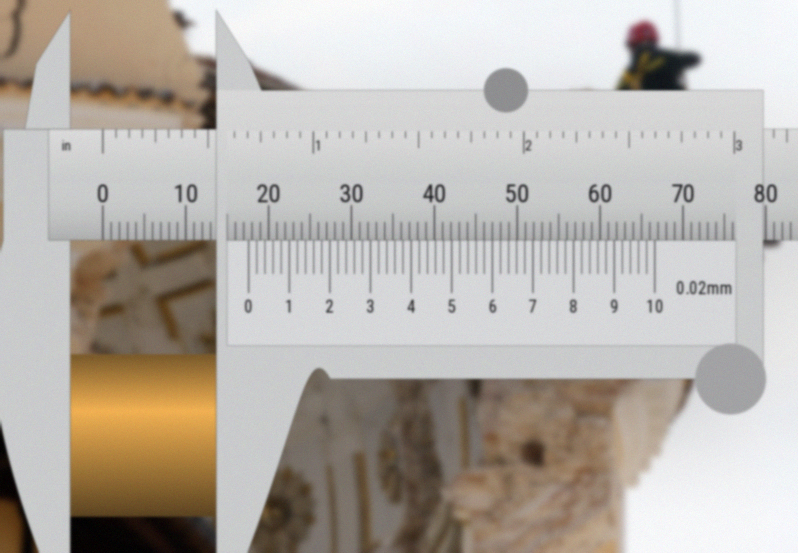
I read 17.6 mm
